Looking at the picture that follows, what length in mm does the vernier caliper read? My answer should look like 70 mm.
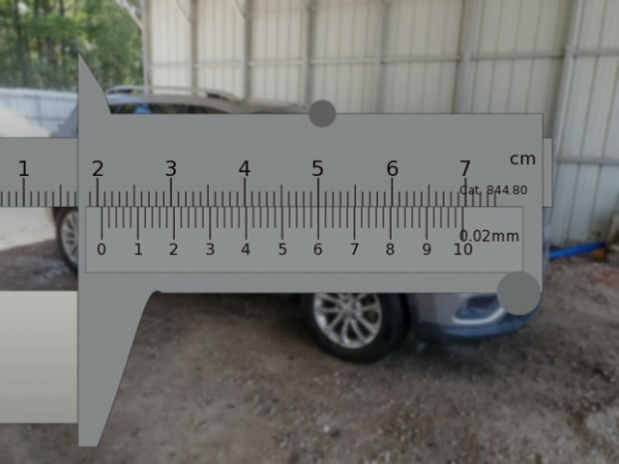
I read 20.6 mm
